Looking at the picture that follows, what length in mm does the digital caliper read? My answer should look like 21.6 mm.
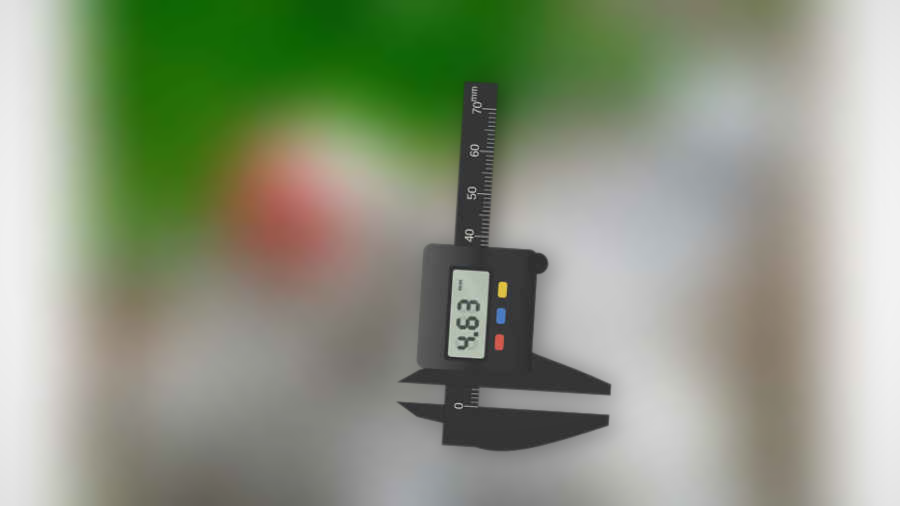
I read 4.63 mm
